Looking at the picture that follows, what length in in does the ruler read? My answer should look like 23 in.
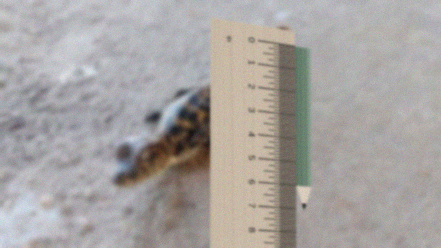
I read 7 in
